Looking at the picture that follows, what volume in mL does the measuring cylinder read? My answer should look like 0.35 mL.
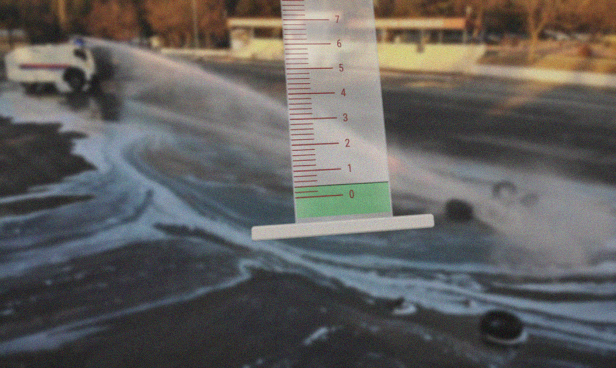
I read 0.4 mL
